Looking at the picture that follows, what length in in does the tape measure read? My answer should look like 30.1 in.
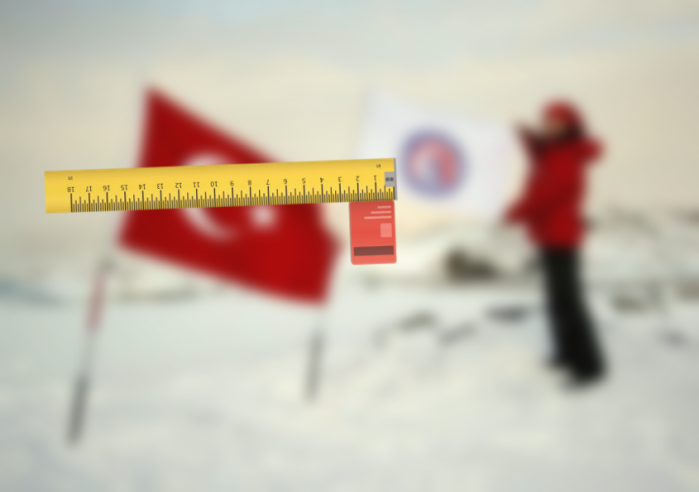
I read 2.5 in
